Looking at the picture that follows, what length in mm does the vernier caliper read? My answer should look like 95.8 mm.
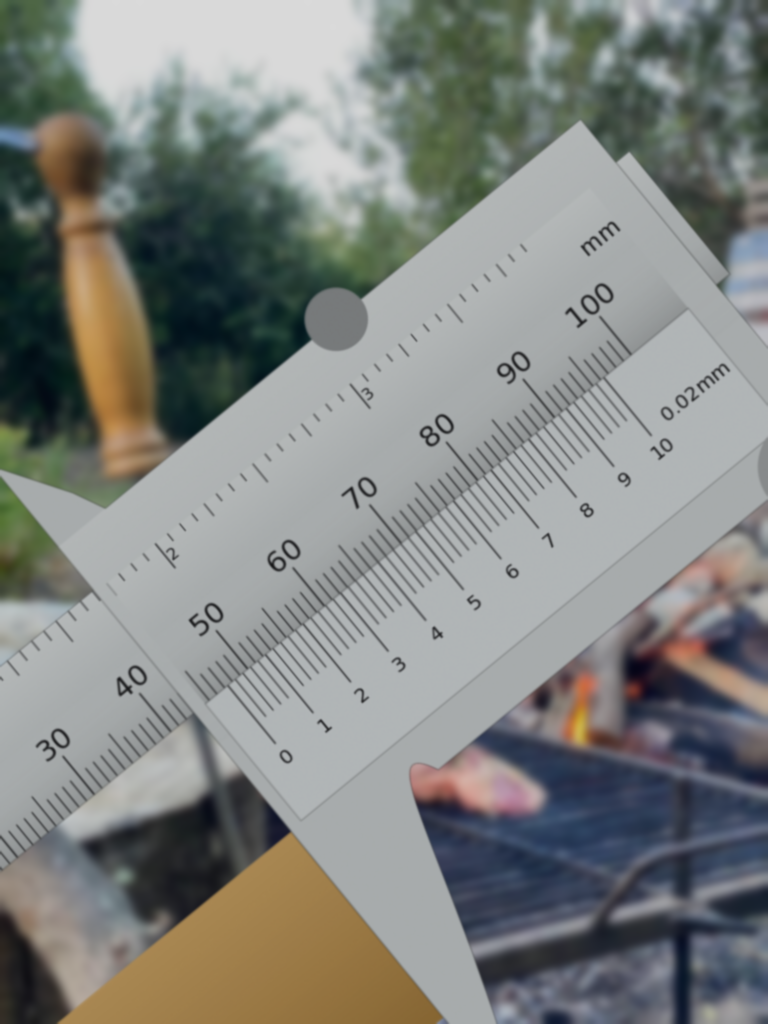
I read 47.4 mm
